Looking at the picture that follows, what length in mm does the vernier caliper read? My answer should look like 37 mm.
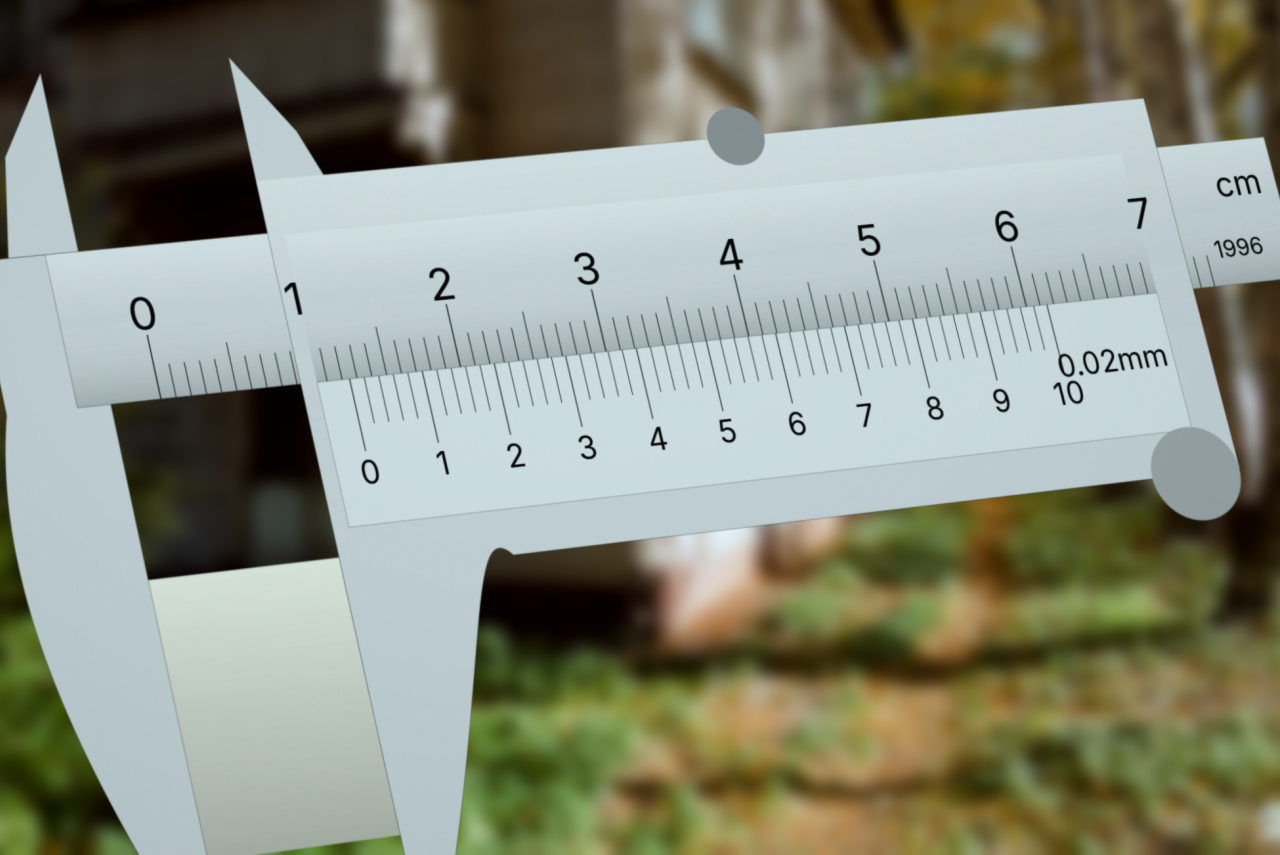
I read 12.5 mm
